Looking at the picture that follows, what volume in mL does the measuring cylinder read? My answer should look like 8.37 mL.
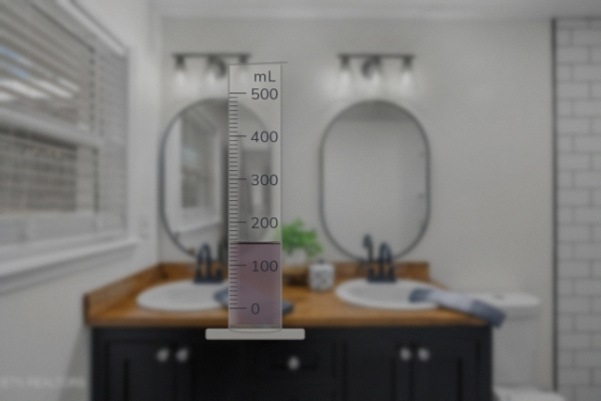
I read 150 mL
